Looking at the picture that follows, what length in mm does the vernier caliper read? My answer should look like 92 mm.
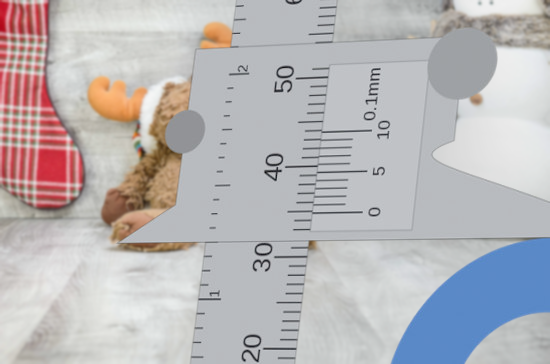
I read 34.8 mm
